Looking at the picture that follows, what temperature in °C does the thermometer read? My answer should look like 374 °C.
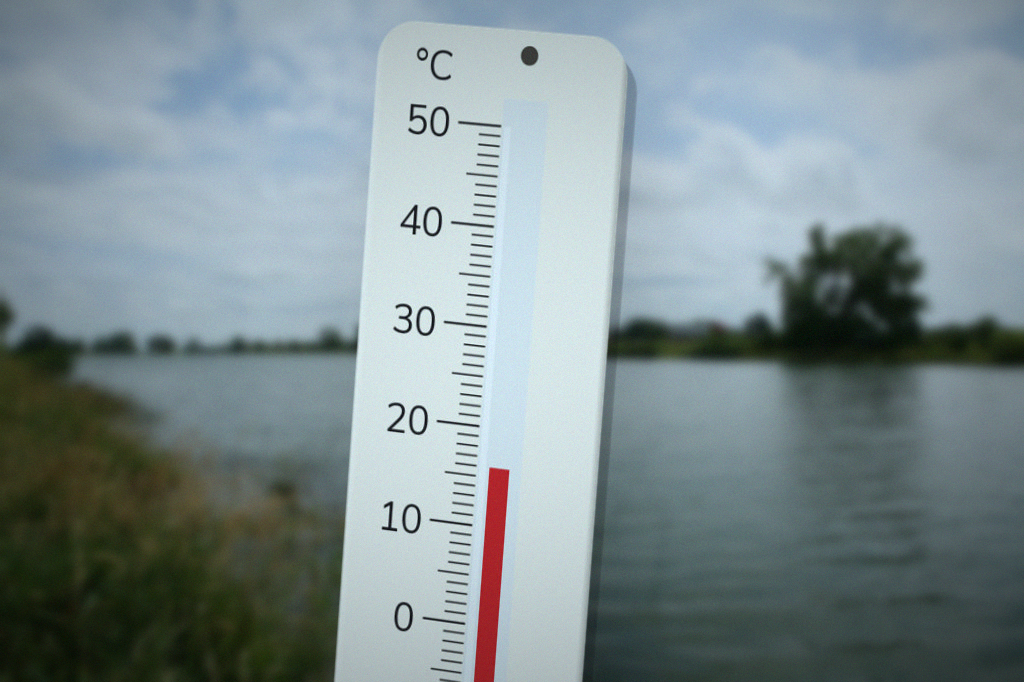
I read 16 °C
